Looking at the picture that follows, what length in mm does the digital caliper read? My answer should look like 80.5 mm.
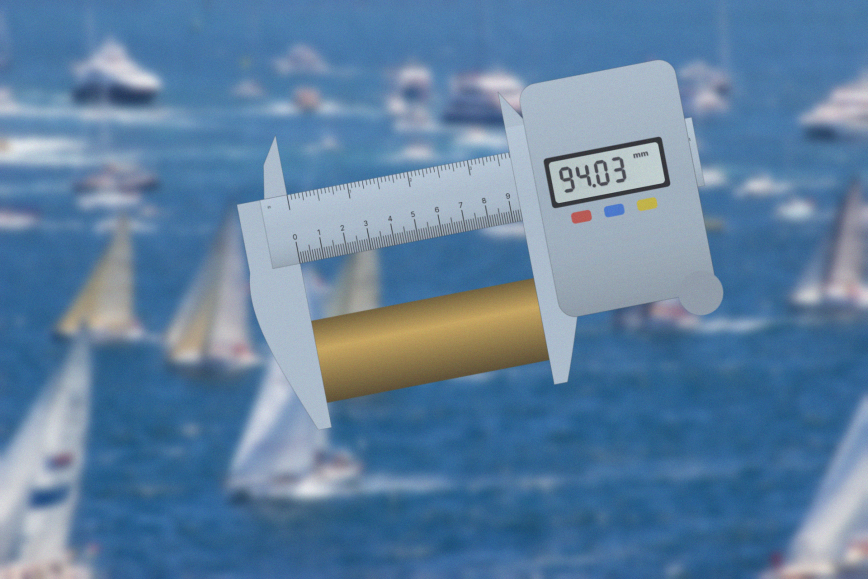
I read 94.03 mm
